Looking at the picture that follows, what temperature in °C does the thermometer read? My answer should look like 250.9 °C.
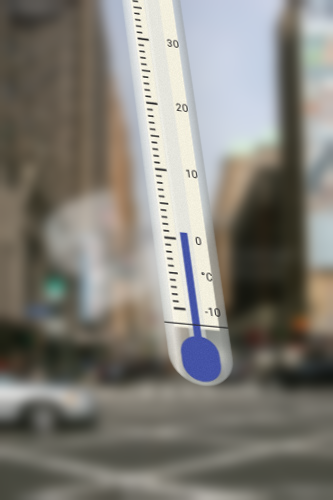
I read 1 °C
